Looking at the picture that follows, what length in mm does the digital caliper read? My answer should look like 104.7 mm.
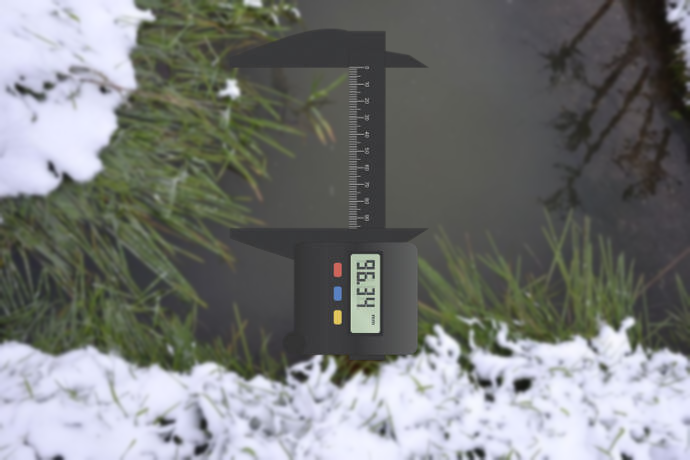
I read 96.34 mm
